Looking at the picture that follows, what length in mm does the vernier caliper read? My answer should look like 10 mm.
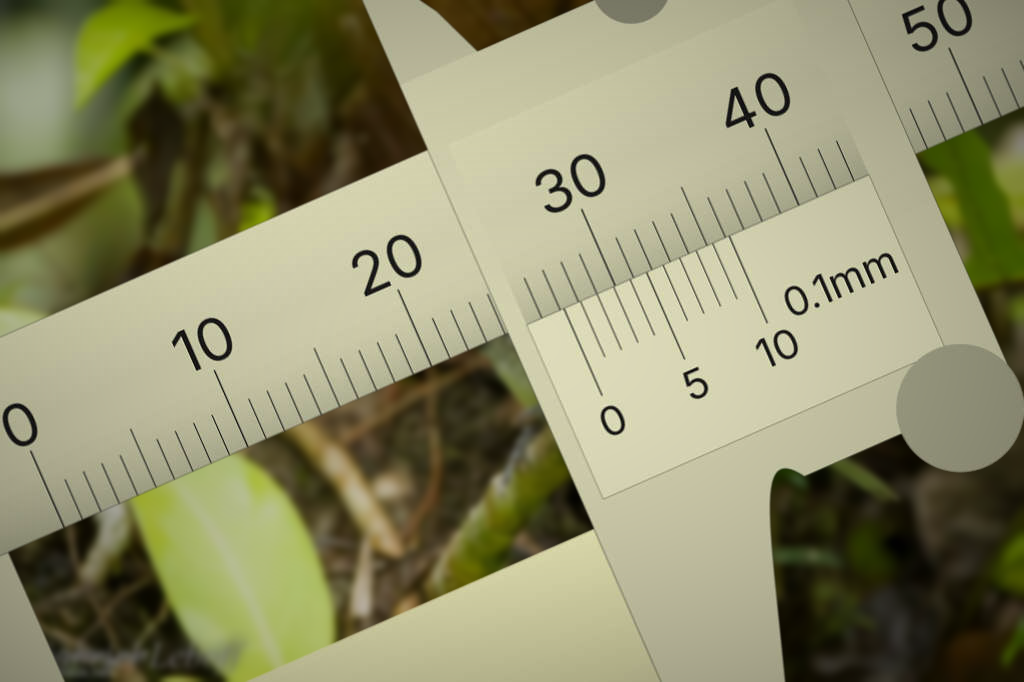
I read 27.2 mm
